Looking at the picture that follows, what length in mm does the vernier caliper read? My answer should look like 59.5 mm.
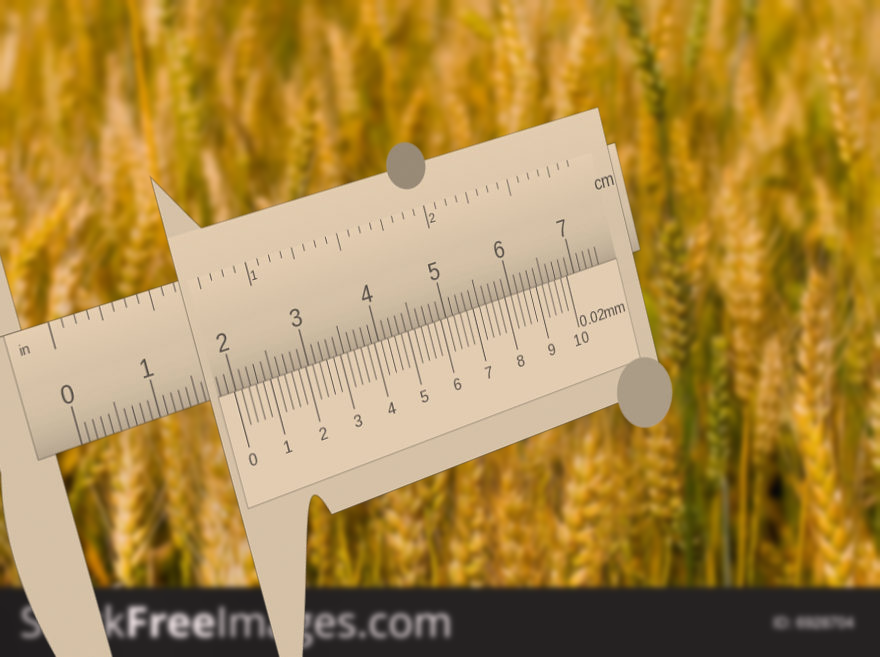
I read 19.8 mm
